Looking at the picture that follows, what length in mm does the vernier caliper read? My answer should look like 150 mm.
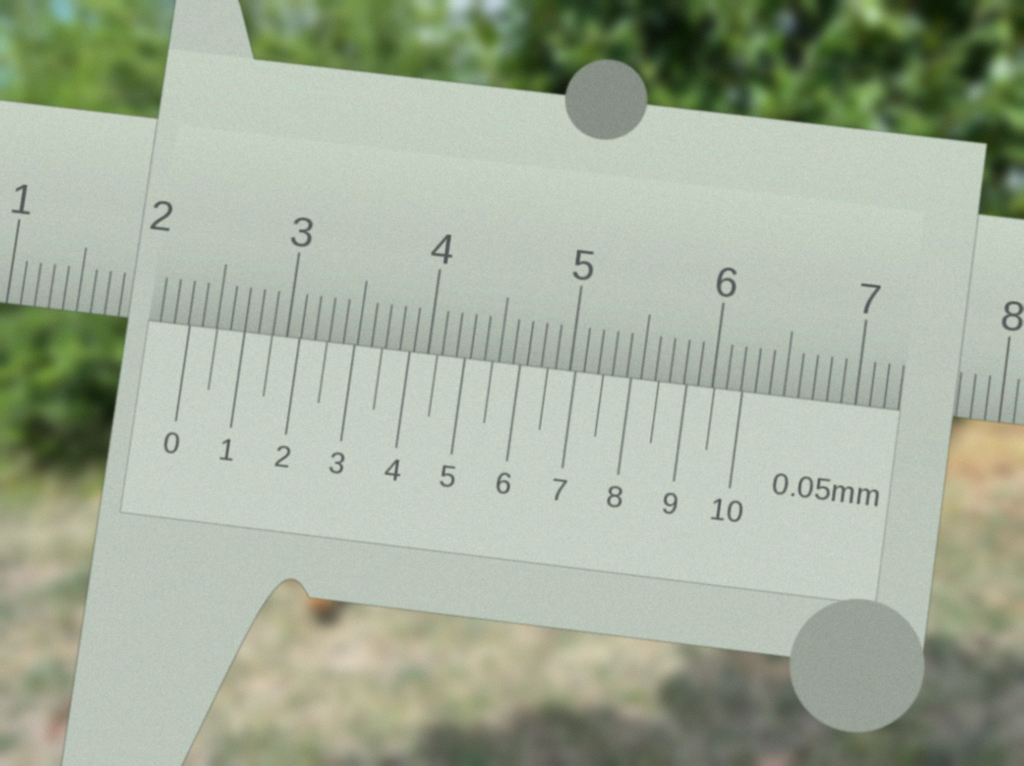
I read 23.1 mm
